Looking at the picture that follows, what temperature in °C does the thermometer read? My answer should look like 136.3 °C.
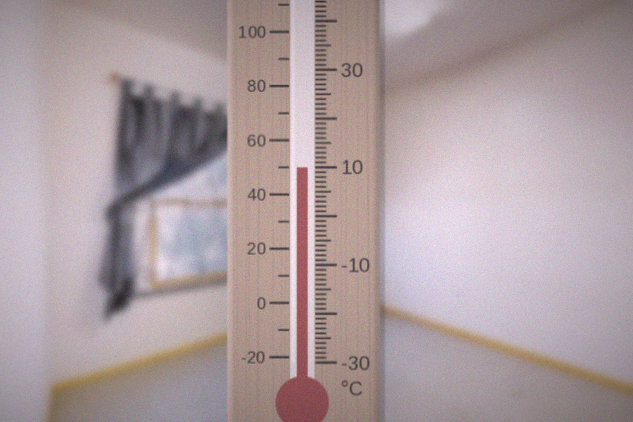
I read 10 °C
